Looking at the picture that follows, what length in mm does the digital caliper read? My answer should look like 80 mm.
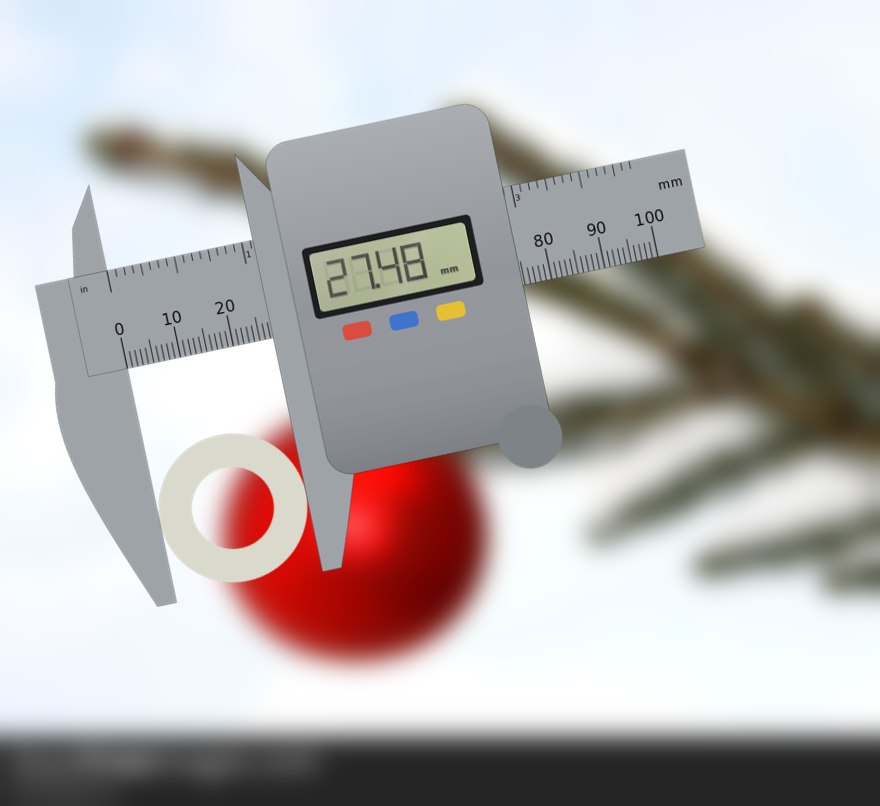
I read 27.48 mm
